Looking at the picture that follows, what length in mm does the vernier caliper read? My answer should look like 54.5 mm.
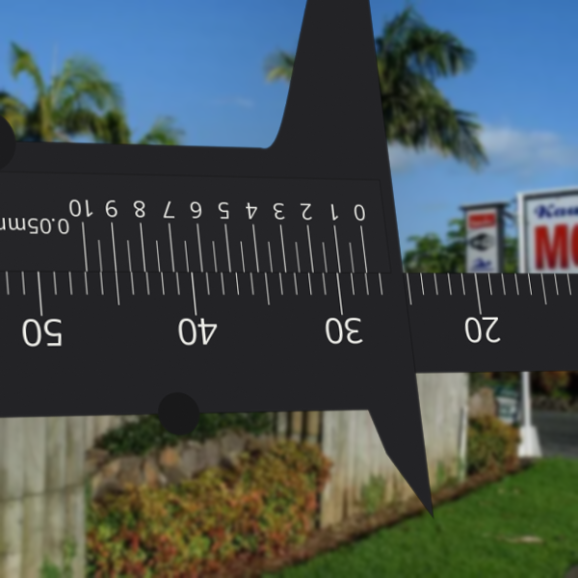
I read 27.9 mm
